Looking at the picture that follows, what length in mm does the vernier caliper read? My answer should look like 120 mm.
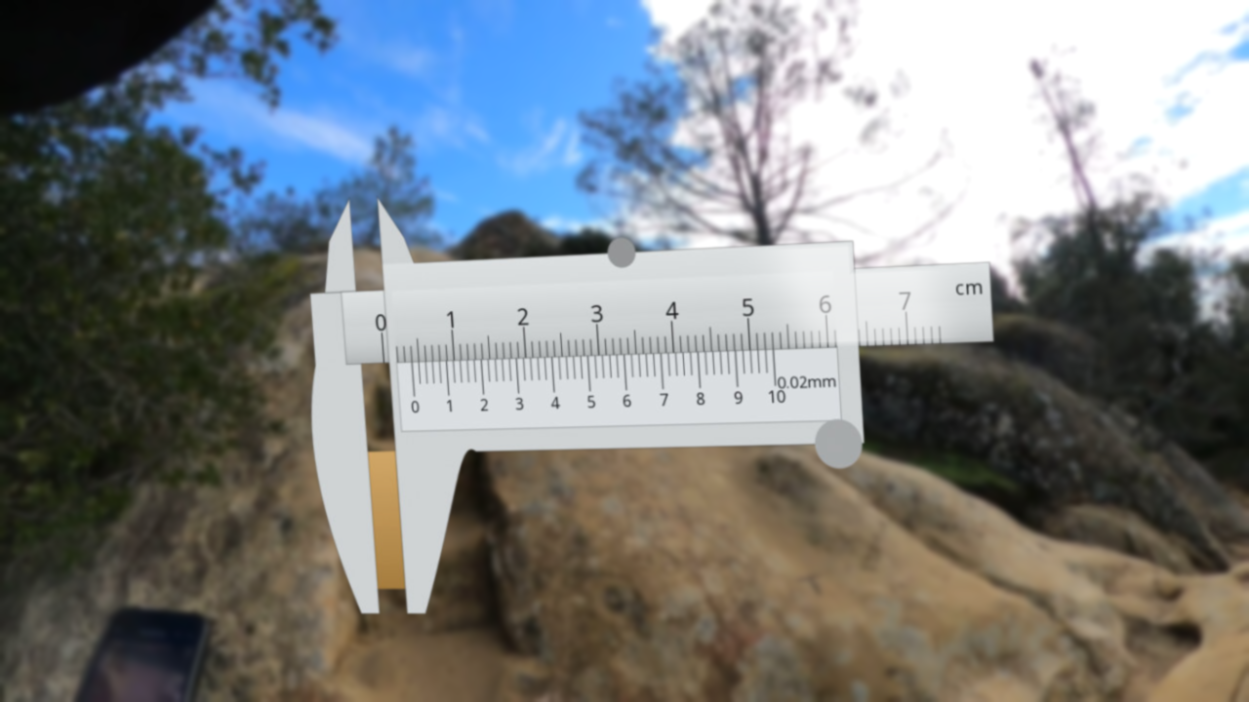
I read 4.0 mm
